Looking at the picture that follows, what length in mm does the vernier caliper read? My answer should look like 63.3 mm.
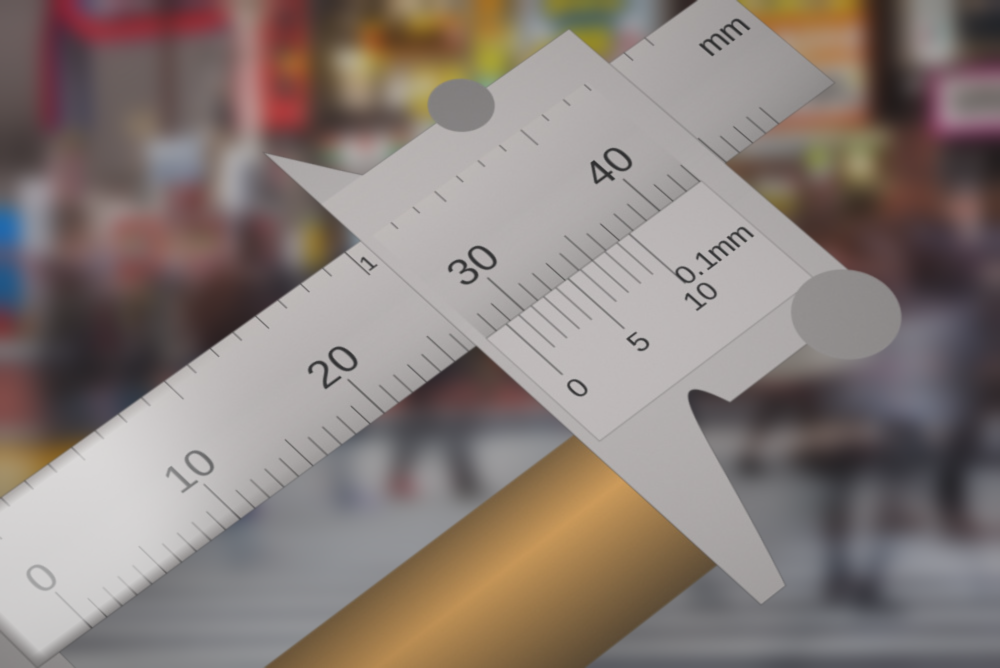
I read 28.7 mm
